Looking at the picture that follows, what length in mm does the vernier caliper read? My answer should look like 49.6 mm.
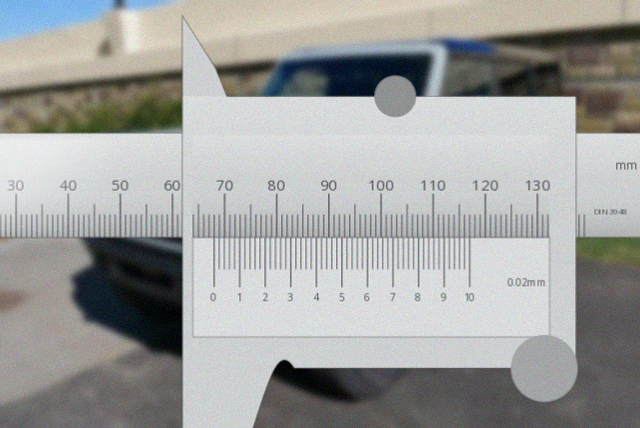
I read 68.0 mm
